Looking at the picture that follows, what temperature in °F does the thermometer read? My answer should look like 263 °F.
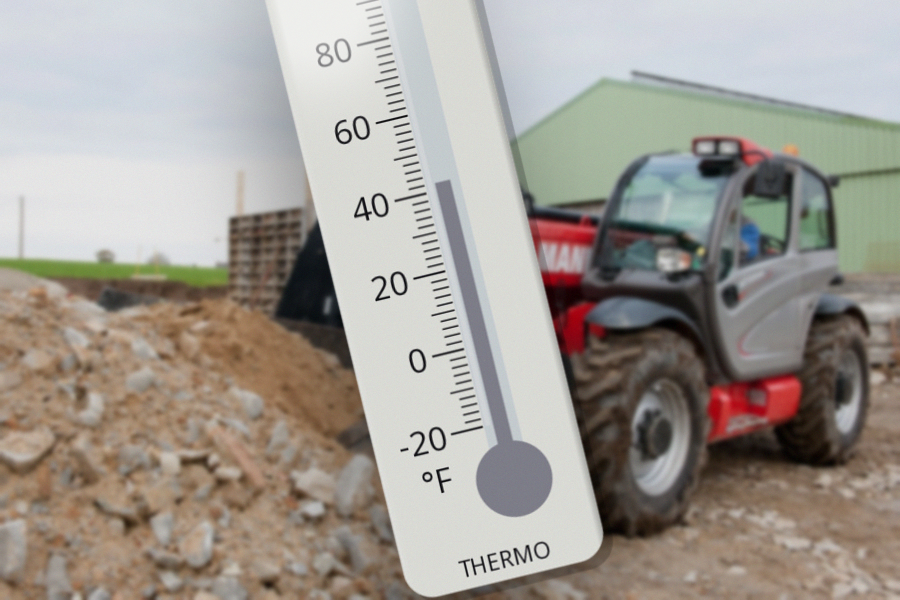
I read 42 °F
